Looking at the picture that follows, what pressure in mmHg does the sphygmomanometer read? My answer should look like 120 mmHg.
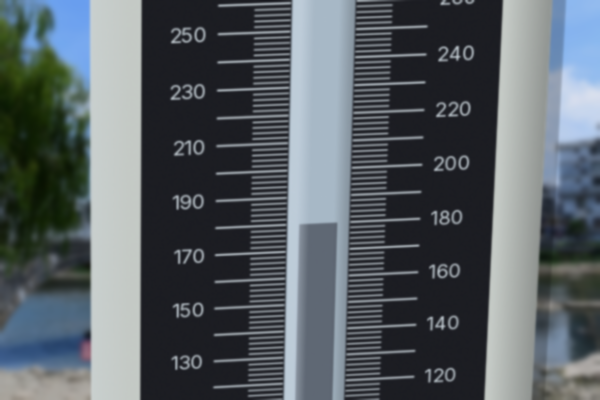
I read 180 mmHg
